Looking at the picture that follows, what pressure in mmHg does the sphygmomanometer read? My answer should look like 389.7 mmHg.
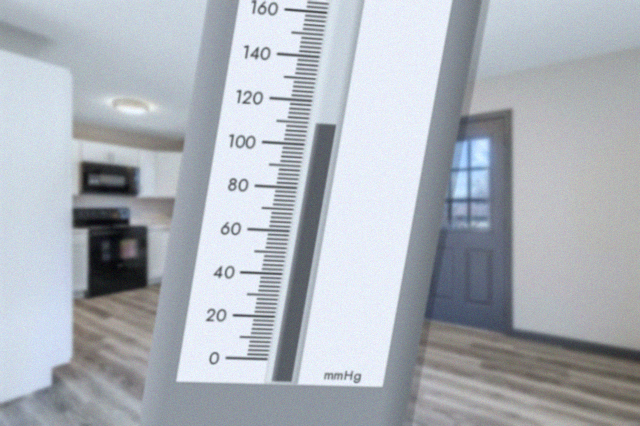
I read 110 mmHg
